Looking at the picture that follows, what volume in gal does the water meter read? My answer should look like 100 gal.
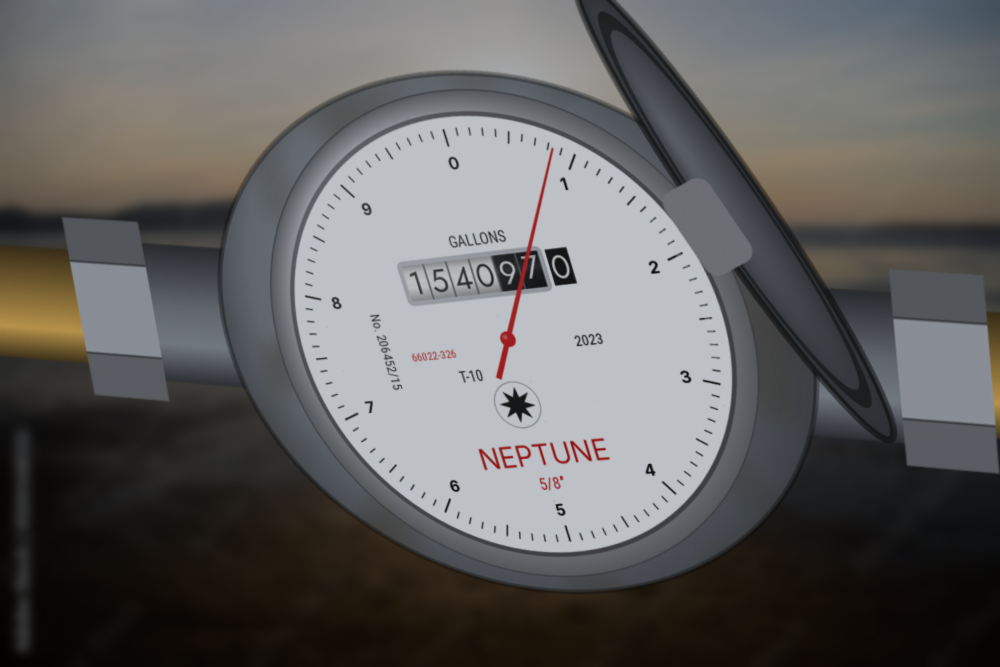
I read 1540970.8 gal
